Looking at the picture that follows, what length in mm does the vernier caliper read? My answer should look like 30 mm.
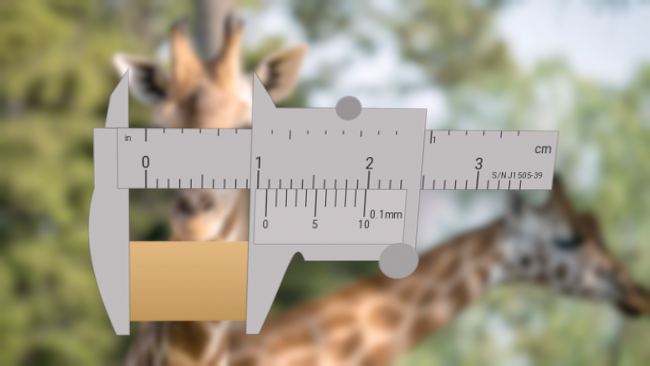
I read 10.8 mm
